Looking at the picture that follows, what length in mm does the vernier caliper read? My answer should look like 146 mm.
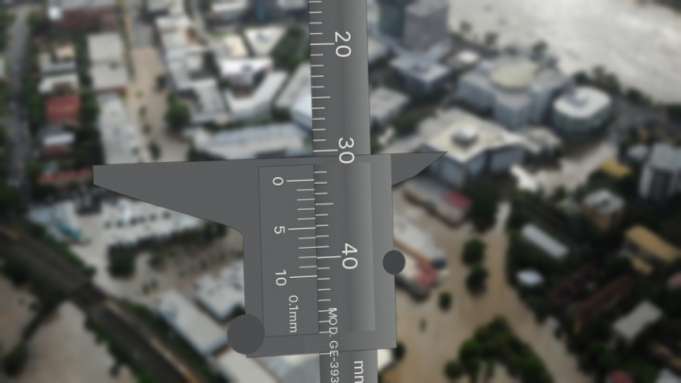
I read 32.7 mm
